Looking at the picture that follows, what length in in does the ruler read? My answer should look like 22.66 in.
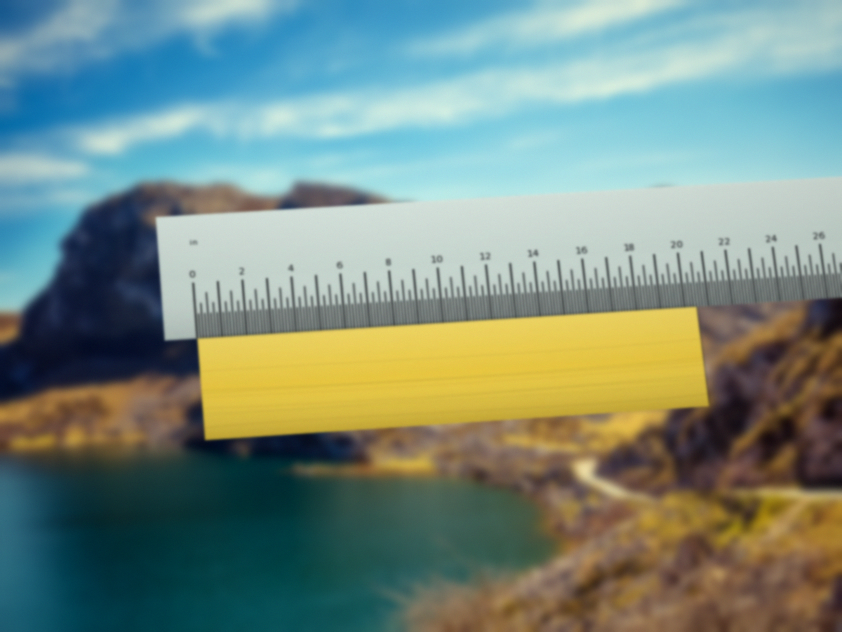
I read 20.5 in
